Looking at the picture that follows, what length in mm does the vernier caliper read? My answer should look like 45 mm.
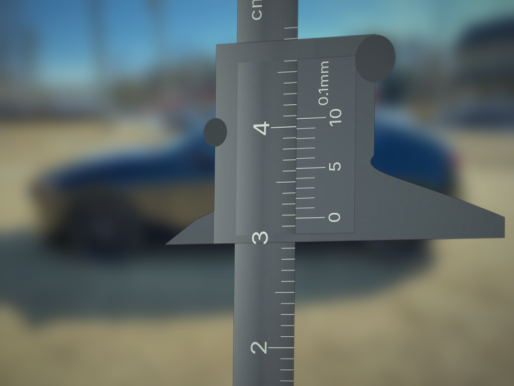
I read 31.7 mm
